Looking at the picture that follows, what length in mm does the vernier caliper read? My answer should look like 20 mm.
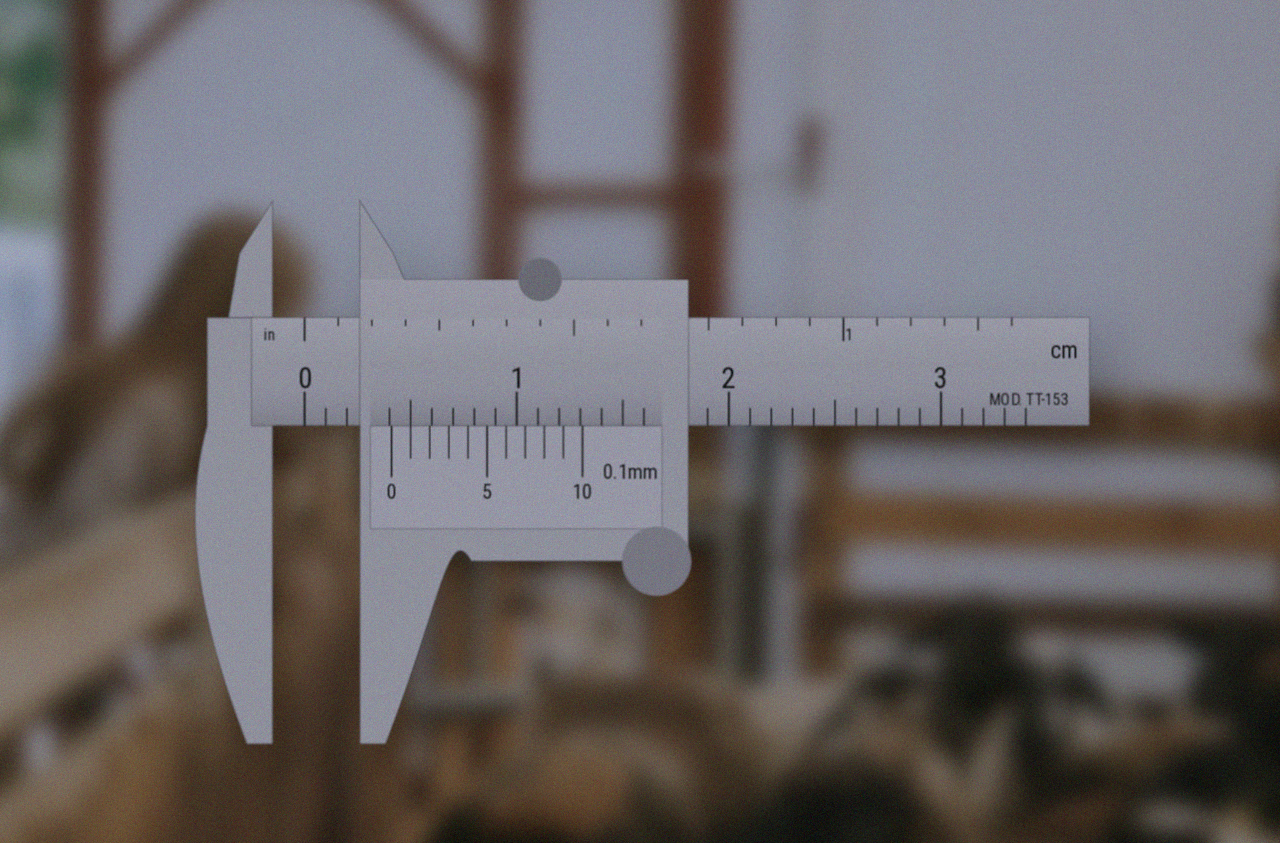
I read 4.1 mm
